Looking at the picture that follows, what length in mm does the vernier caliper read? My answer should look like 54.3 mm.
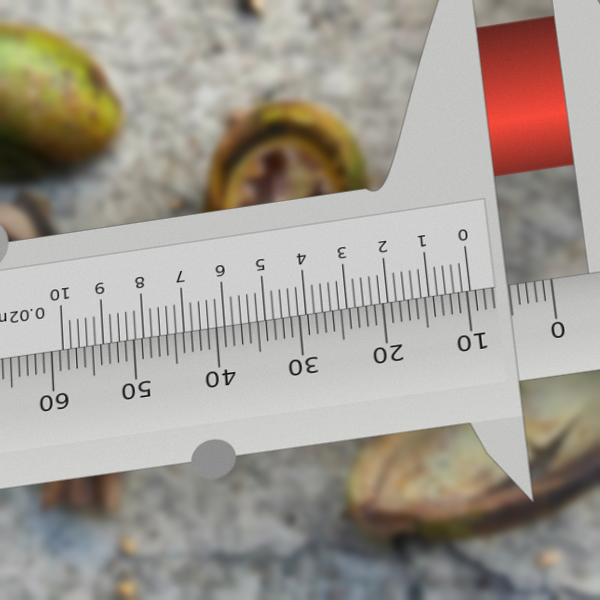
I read 9.6 mm
